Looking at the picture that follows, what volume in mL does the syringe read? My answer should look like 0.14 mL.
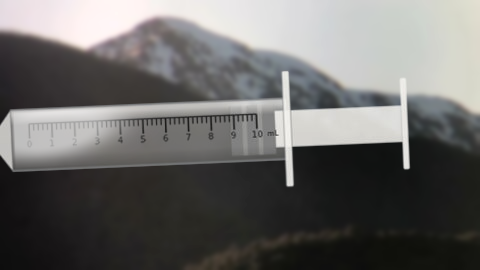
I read 8.8 mL
